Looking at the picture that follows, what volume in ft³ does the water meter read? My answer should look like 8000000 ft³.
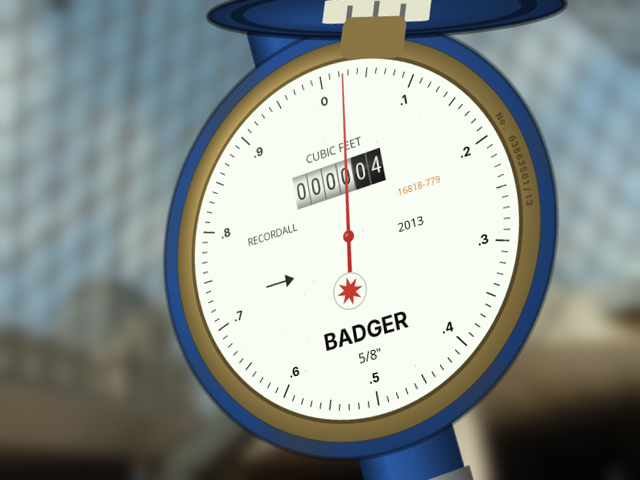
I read 4.02 ft³
